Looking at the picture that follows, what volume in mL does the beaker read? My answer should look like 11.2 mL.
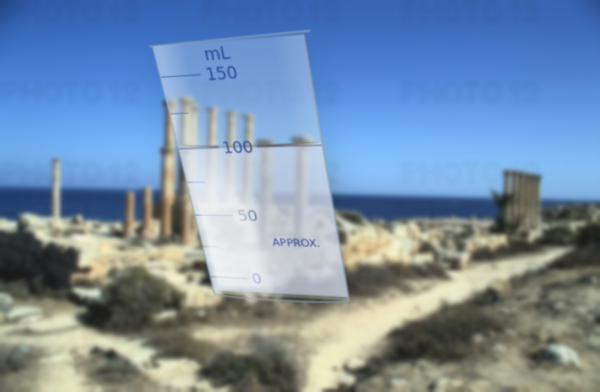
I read 100 mL
